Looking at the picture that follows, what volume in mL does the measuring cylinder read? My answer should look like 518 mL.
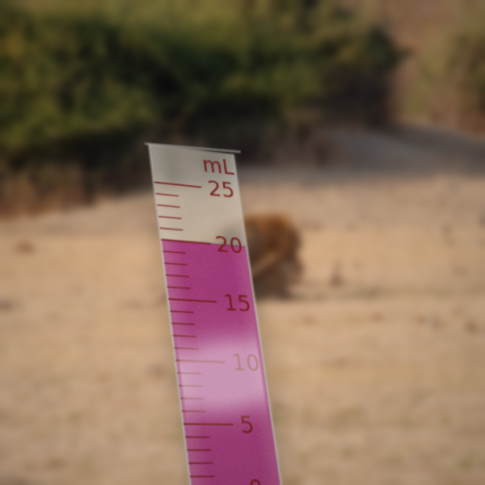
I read 20 mL
